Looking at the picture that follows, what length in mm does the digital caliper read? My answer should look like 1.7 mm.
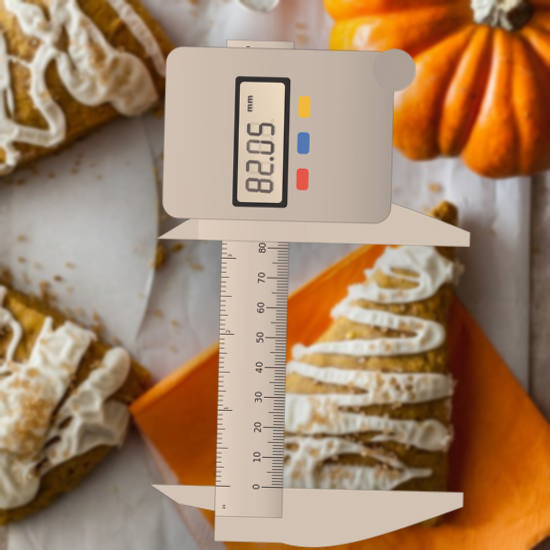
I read 82.05 mm
